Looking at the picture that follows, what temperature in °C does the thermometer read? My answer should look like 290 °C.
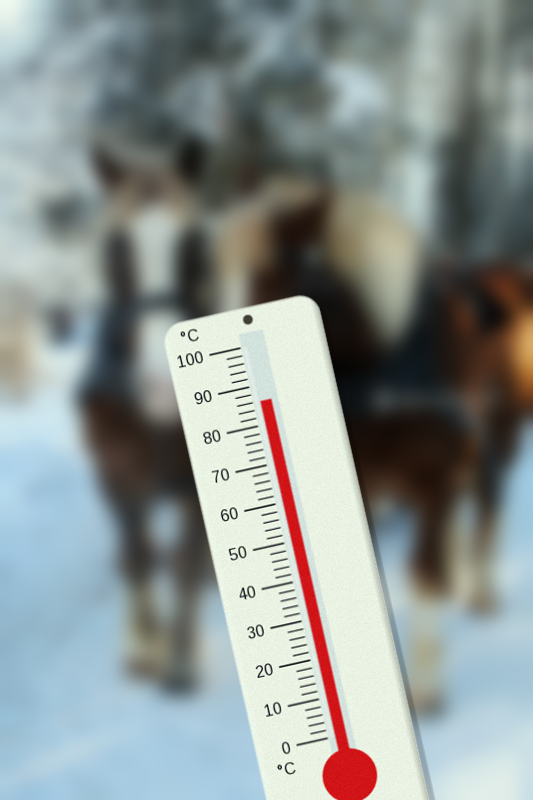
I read 86 °C
